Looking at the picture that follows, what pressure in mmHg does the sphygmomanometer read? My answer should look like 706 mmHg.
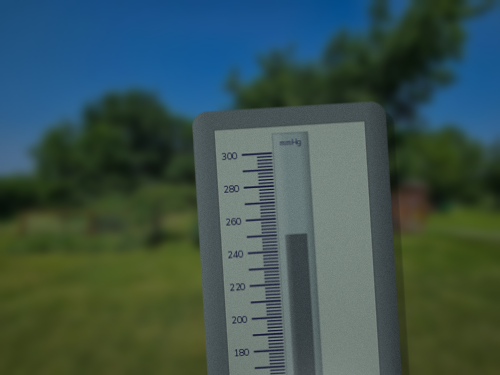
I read 250 mmHg
